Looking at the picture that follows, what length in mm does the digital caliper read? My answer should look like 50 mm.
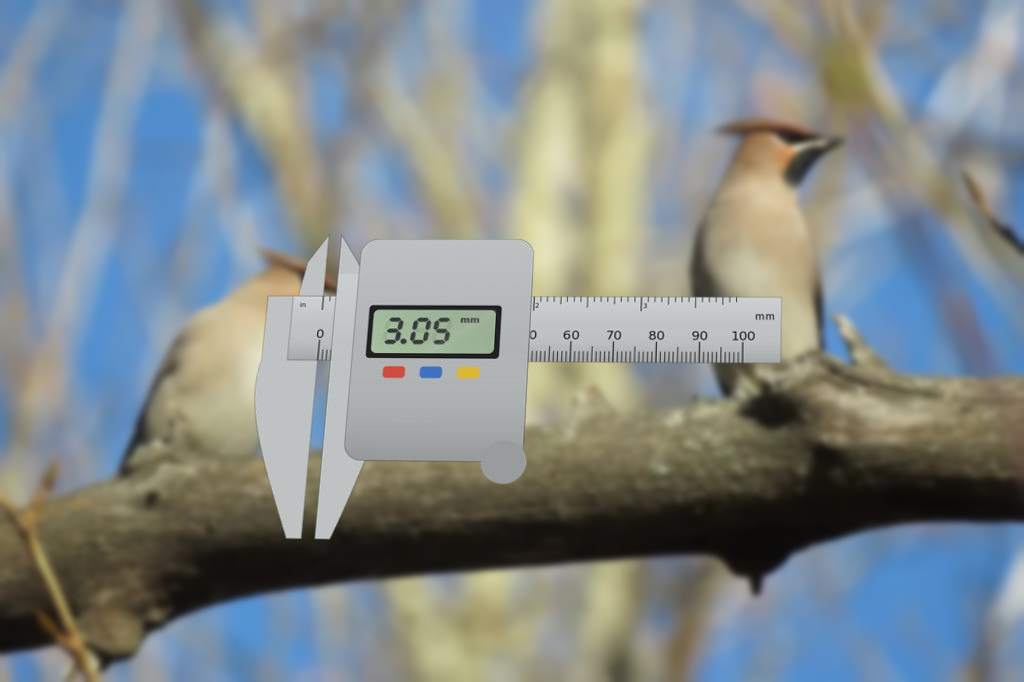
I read 3.05 mm
